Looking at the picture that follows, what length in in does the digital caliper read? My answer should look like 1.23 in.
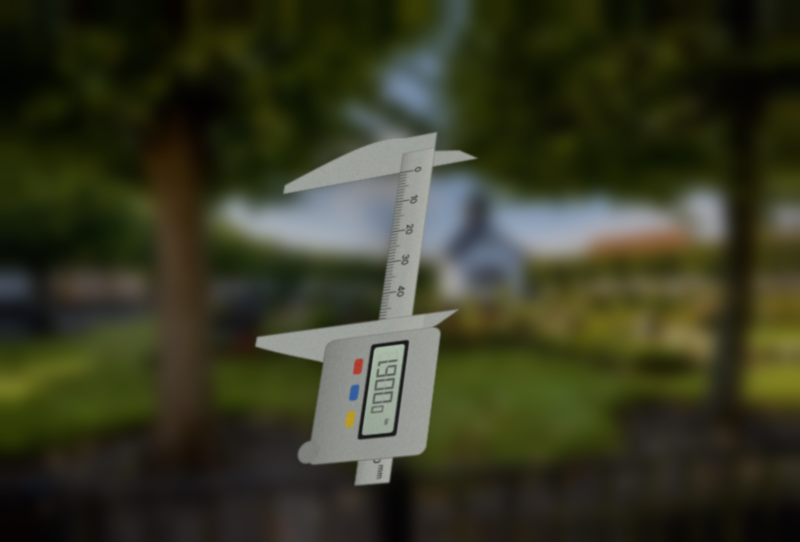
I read 1.9000 in
